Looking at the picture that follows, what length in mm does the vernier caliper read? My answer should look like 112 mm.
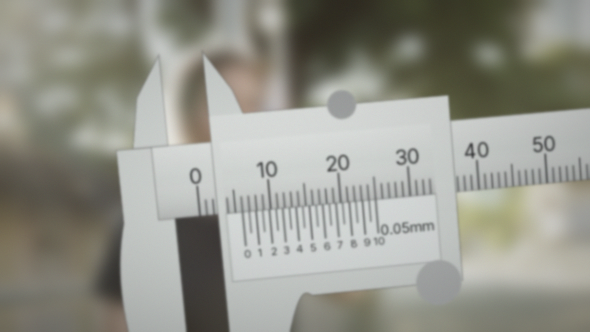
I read 6.0 mm
